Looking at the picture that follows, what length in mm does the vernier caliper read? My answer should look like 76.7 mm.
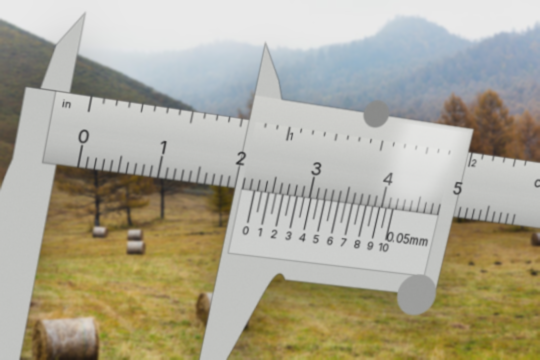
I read 22.6 mm
